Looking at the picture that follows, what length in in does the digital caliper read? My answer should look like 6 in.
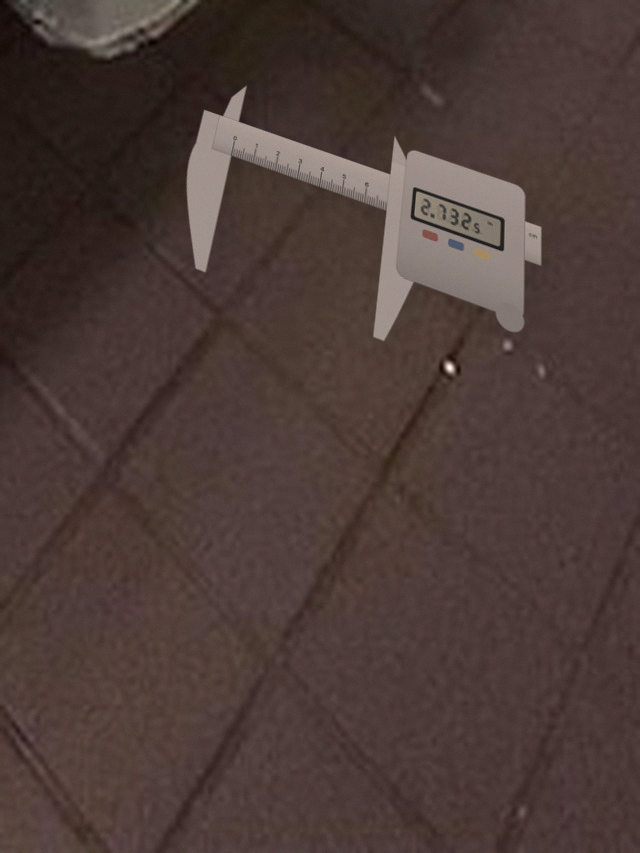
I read 2.7325 in
